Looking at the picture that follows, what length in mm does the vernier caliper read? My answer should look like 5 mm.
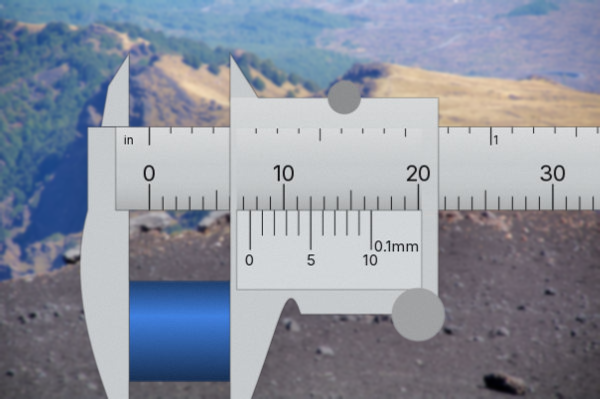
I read 7.5 mm
